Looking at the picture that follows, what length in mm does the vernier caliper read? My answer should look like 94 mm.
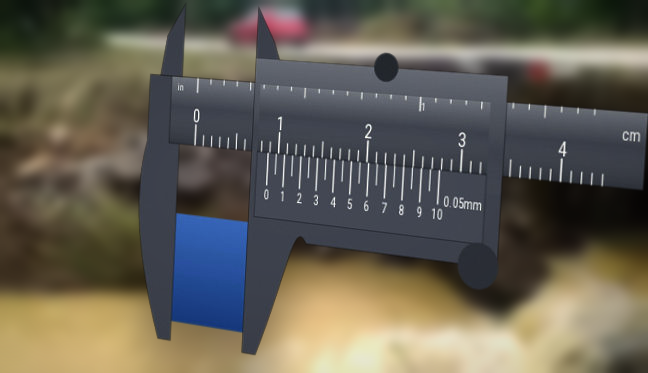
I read 8.8 mm
